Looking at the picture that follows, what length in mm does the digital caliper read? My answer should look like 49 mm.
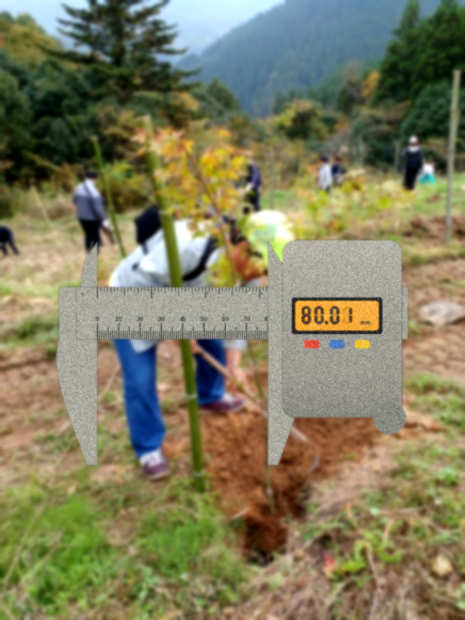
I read 80.01 mm
